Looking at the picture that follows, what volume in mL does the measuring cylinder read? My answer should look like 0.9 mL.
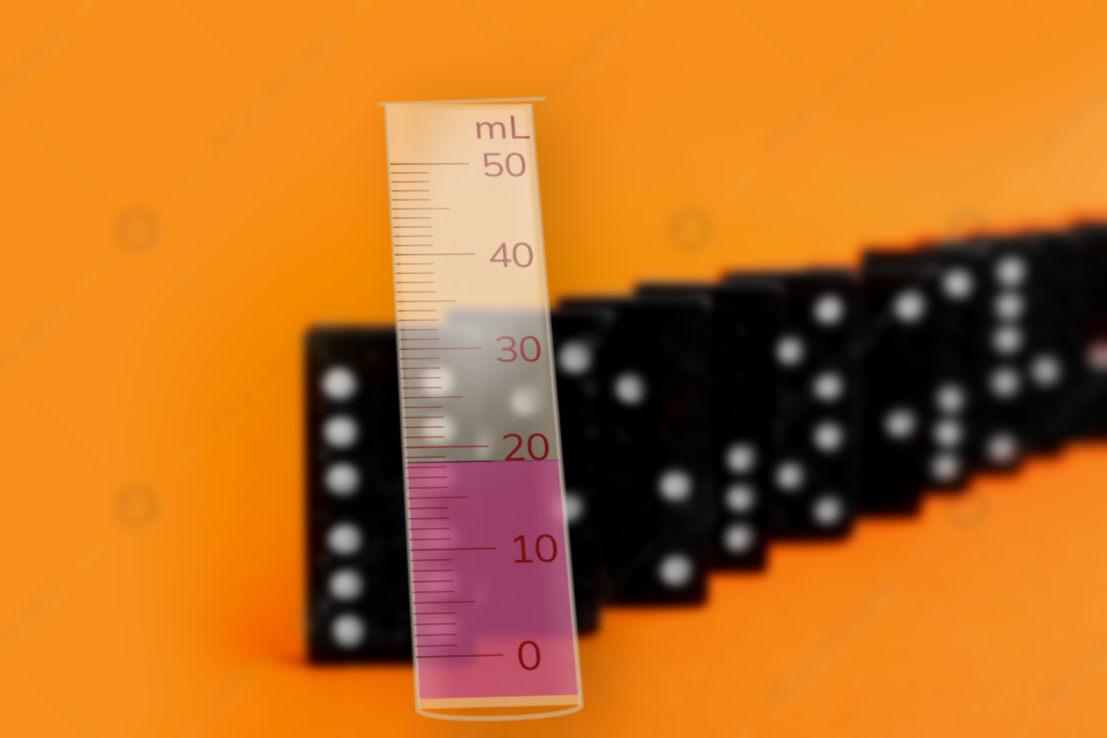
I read 18.5 mL
